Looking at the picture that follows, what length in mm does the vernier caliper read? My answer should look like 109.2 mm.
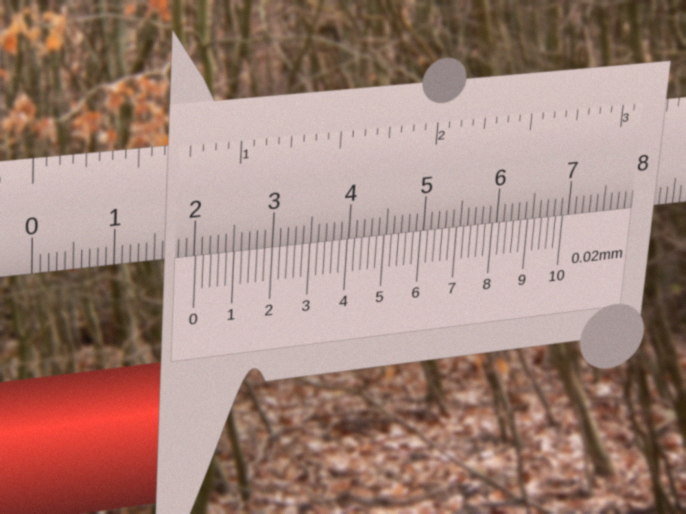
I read 20.2 mm
